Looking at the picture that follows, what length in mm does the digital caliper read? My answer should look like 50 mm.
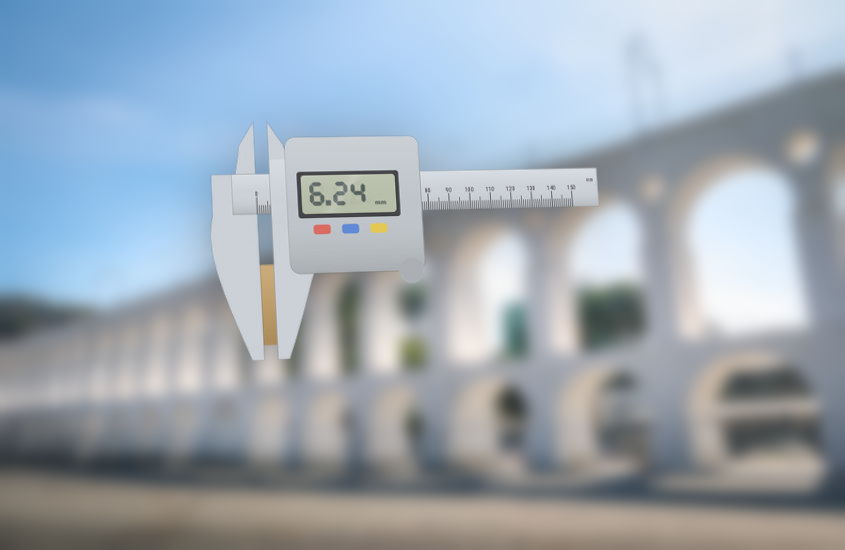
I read 6.24 mm
